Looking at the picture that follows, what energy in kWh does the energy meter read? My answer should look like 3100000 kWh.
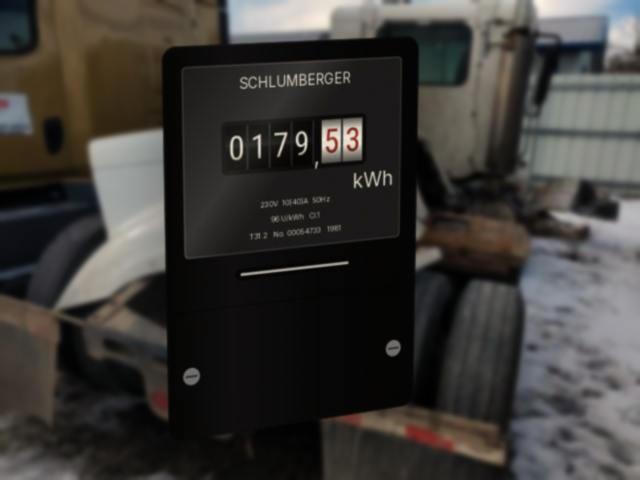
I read 179.53 kWh
